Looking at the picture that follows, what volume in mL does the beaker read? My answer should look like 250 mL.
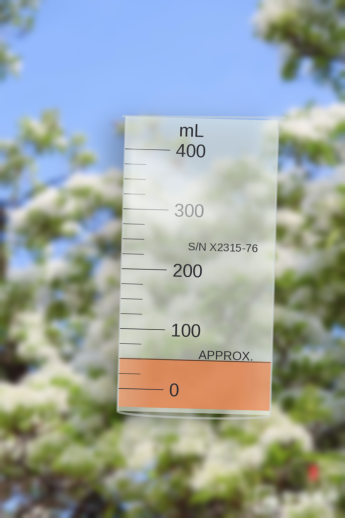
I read 50 mL
